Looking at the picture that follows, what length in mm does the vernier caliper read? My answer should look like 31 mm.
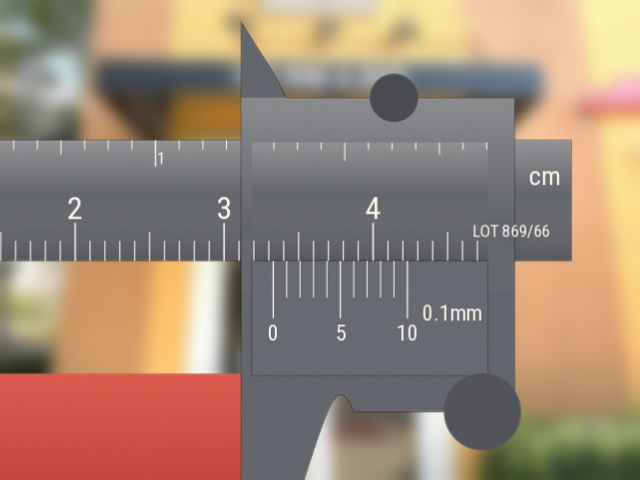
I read 33.3 mm
